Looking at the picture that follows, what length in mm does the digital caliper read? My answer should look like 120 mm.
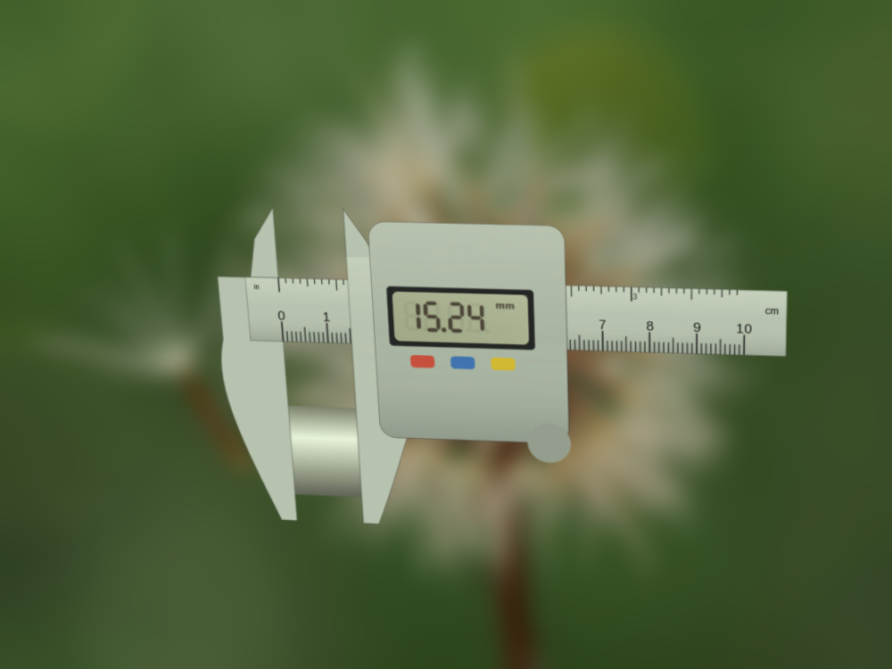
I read 15.24 mm
